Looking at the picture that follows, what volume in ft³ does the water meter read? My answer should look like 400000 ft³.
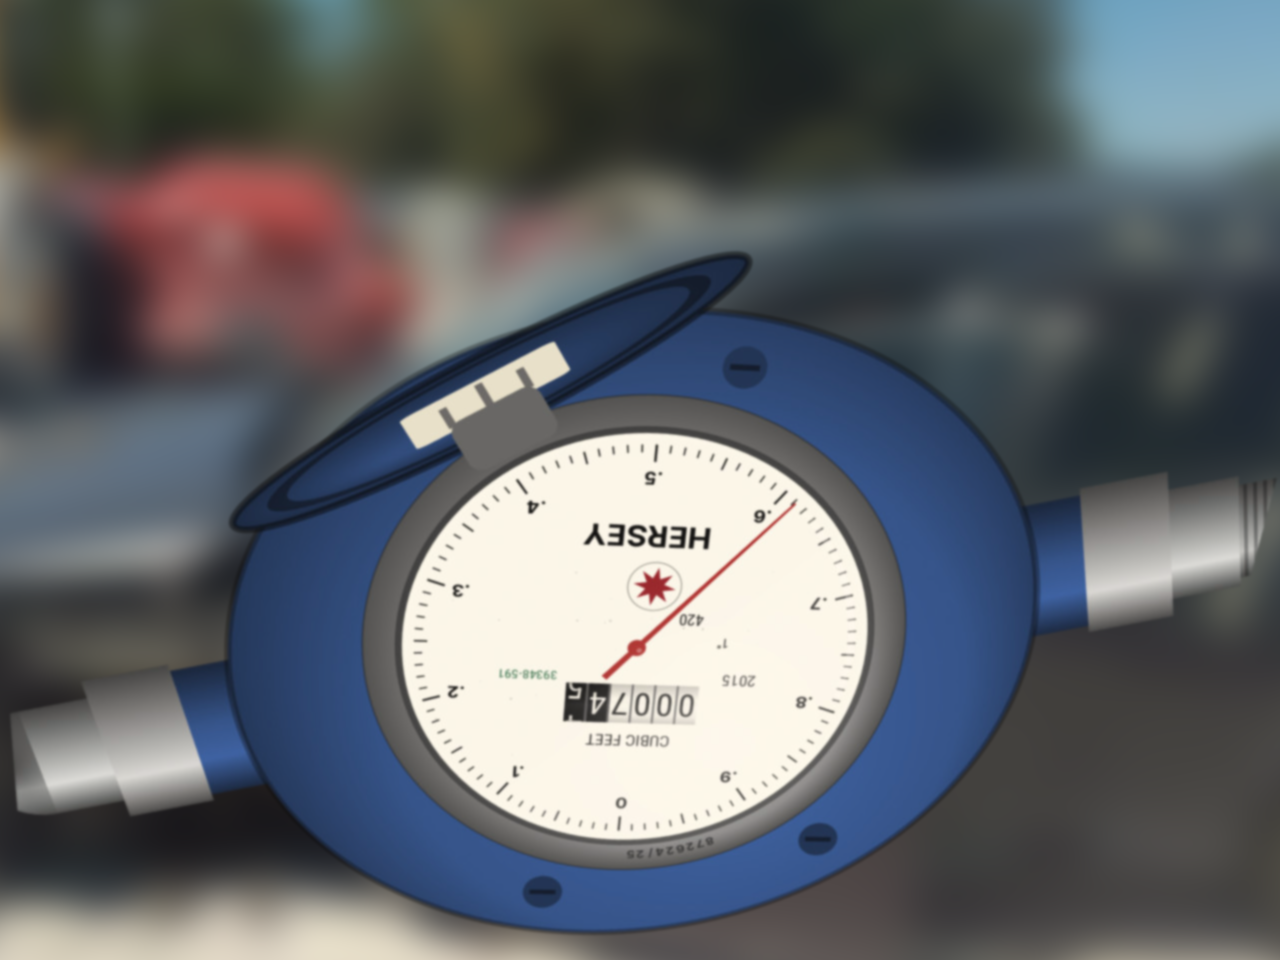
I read 744.61 ft³
